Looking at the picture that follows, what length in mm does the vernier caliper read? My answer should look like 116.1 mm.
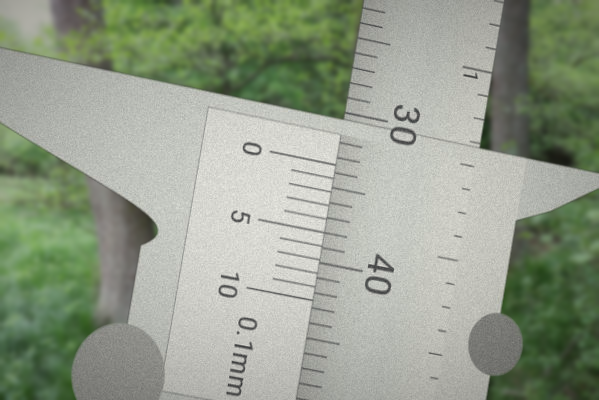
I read 33.5 mm
